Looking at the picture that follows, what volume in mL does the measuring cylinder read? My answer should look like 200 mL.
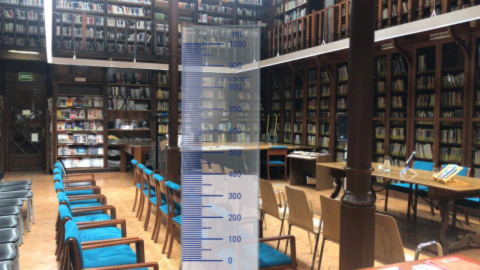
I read 400 mL
